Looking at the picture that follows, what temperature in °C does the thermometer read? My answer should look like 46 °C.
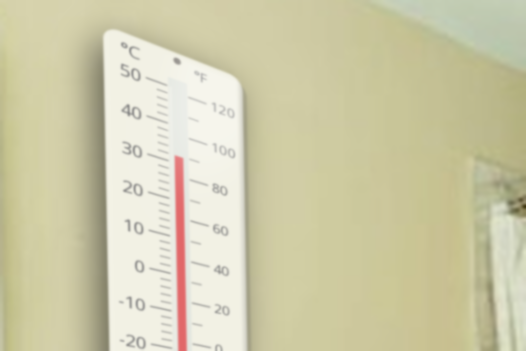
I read 32 °C
